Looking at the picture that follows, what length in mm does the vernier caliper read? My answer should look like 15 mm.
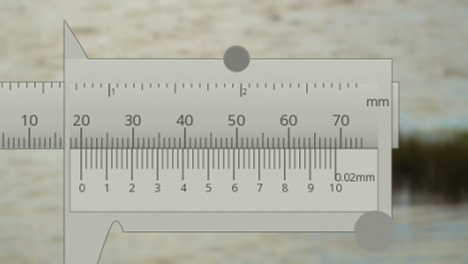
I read 20.0 mm
